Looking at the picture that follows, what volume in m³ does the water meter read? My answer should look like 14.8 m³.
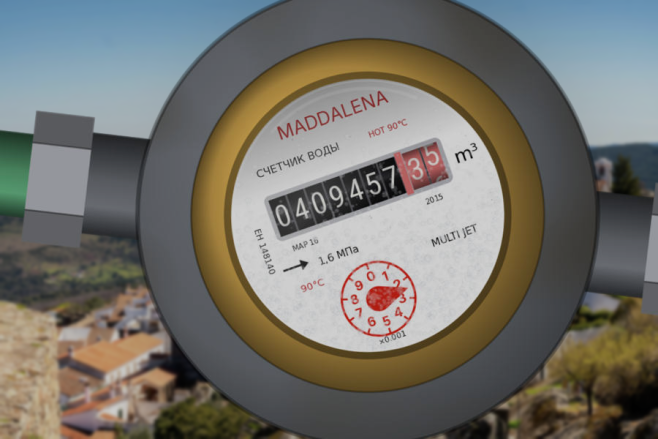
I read 409457.352 m³
